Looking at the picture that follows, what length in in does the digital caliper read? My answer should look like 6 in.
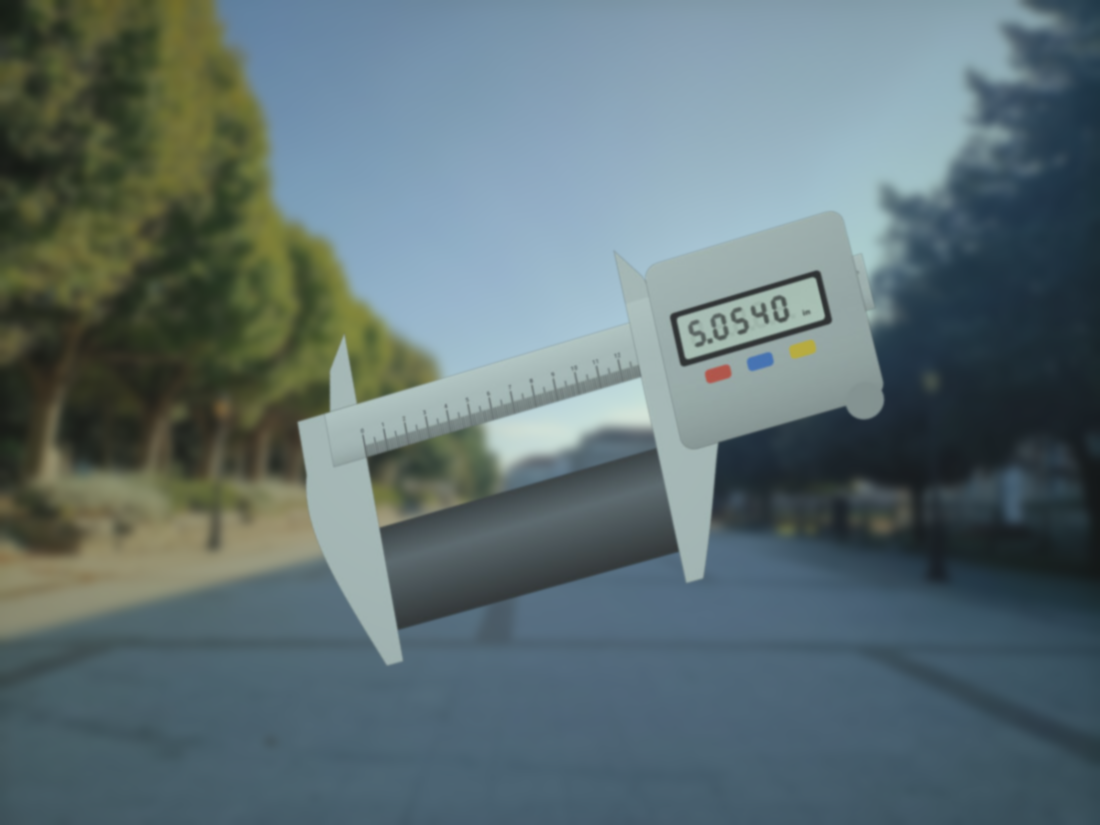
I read 5.0540 in
